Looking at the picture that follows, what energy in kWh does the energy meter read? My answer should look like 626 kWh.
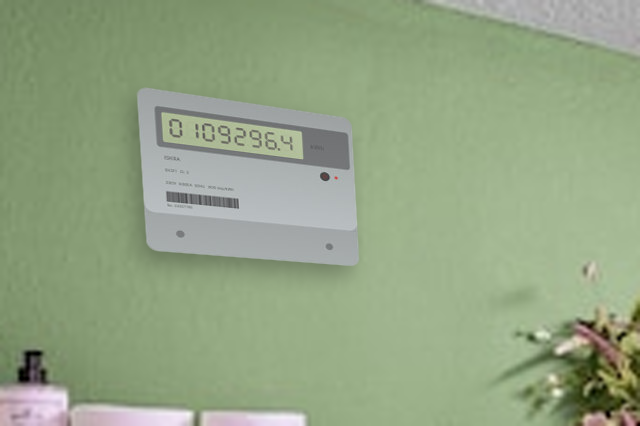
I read 109296.4 kWh
